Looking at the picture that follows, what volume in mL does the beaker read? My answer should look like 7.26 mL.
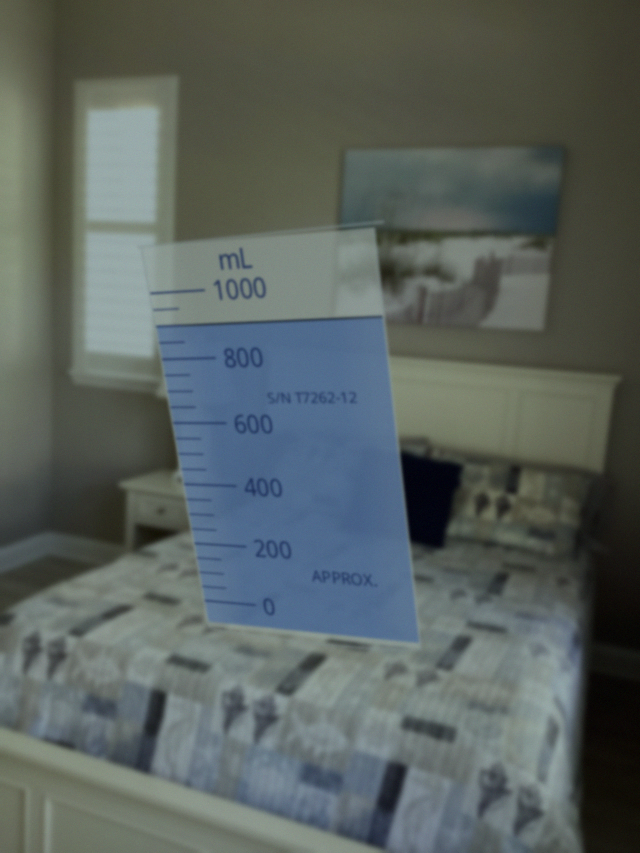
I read 900 mL
